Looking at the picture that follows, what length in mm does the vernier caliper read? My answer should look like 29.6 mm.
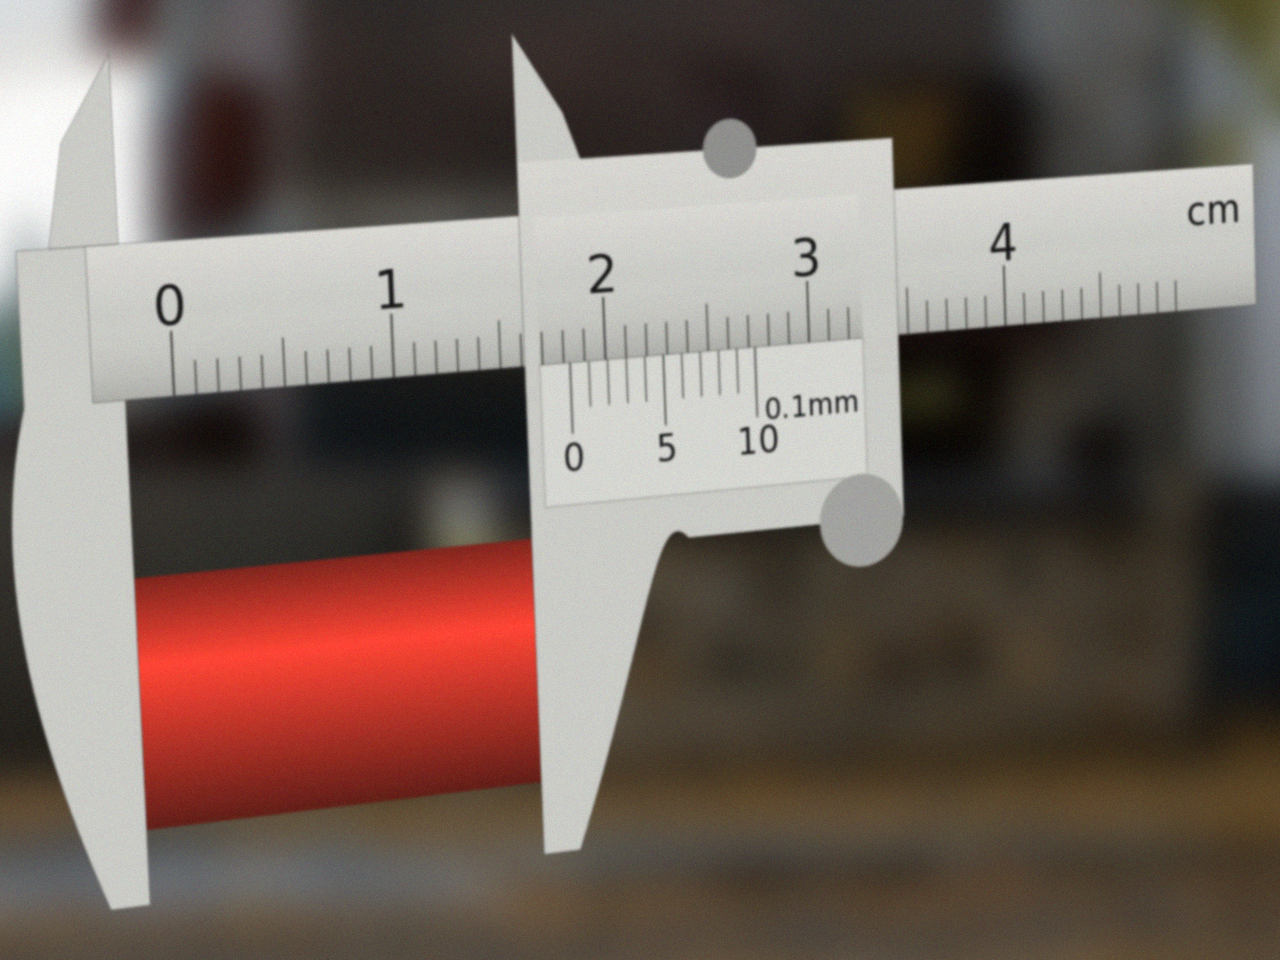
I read 18.3 mm
